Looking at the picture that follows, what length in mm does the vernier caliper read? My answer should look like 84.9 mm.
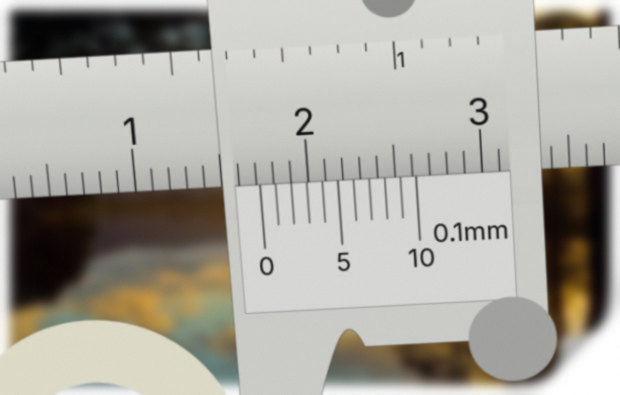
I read 17.2 mm
